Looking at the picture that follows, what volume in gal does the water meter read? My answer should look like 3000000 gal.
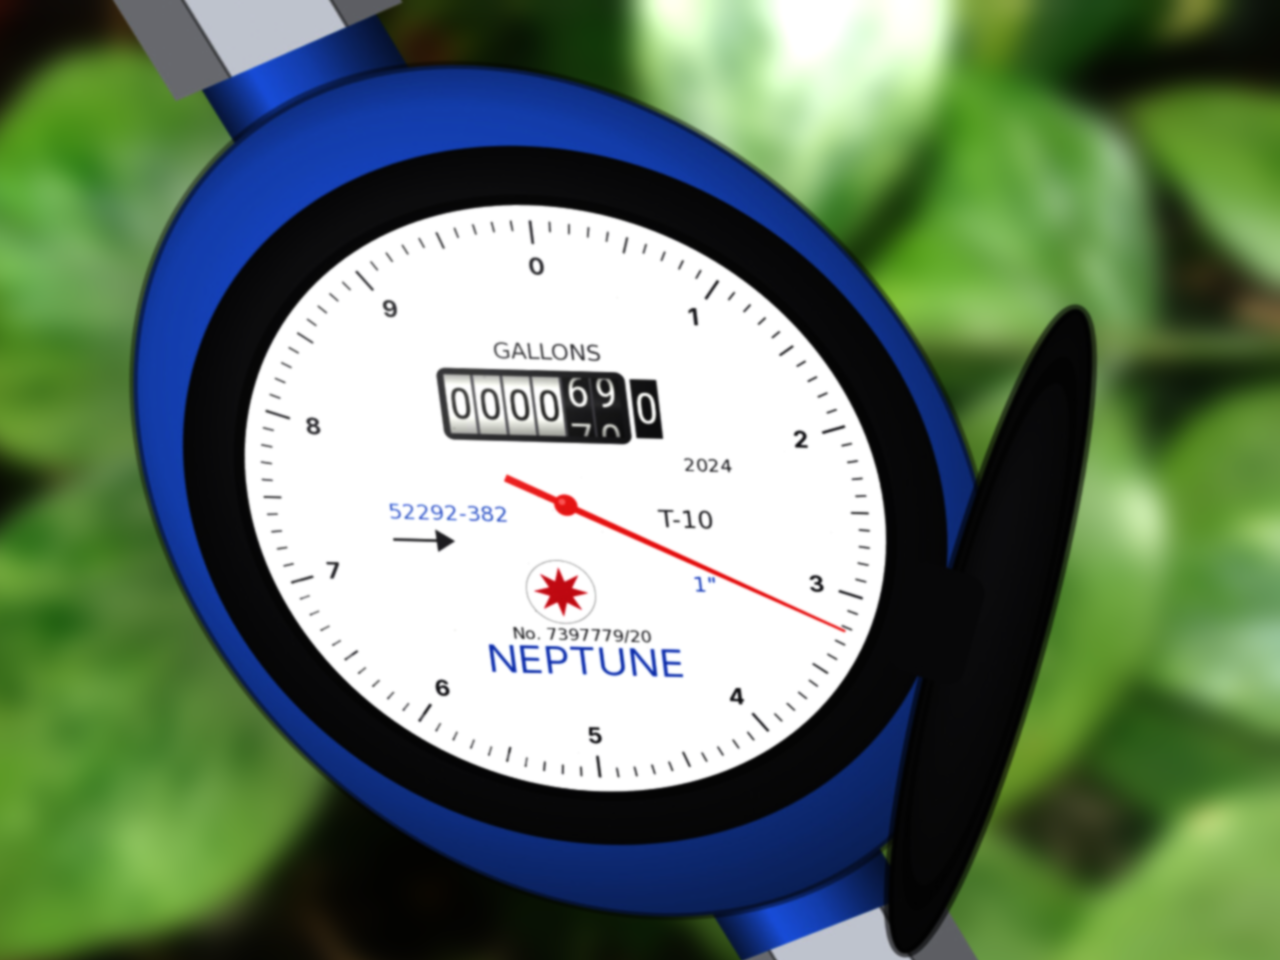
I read 693.2 gal
